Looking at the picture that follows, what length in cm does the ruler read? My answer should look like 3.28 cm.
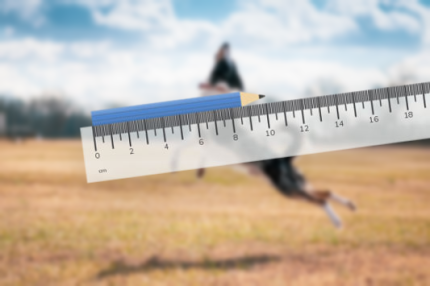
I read 10 cm
